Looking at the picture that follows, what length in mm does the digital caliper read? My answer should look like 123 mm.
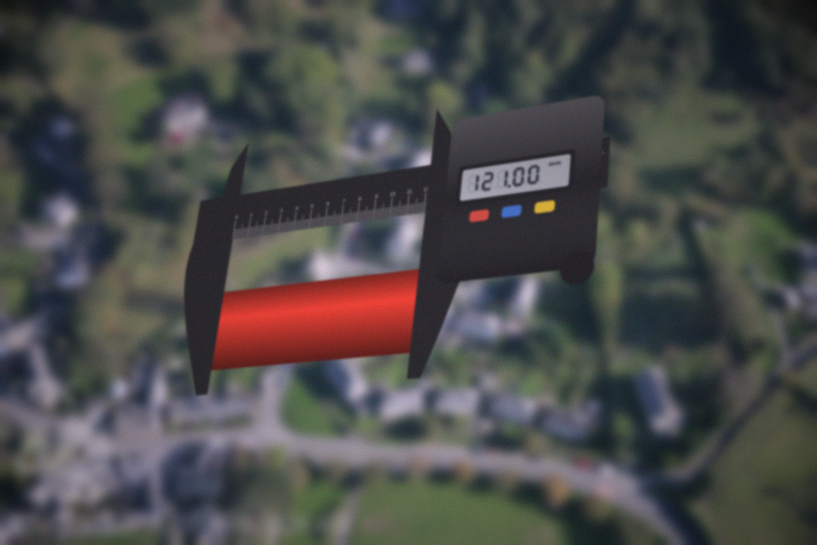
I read 121.00 mm
